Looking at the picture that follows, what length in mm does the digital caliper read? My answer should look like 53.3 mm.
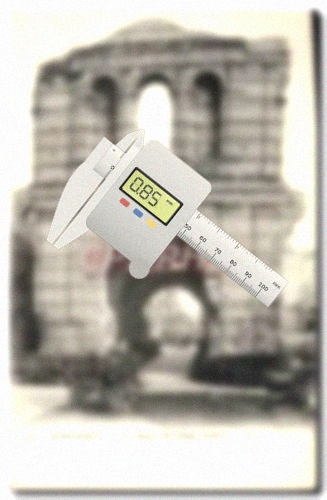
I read 0.85 mm
